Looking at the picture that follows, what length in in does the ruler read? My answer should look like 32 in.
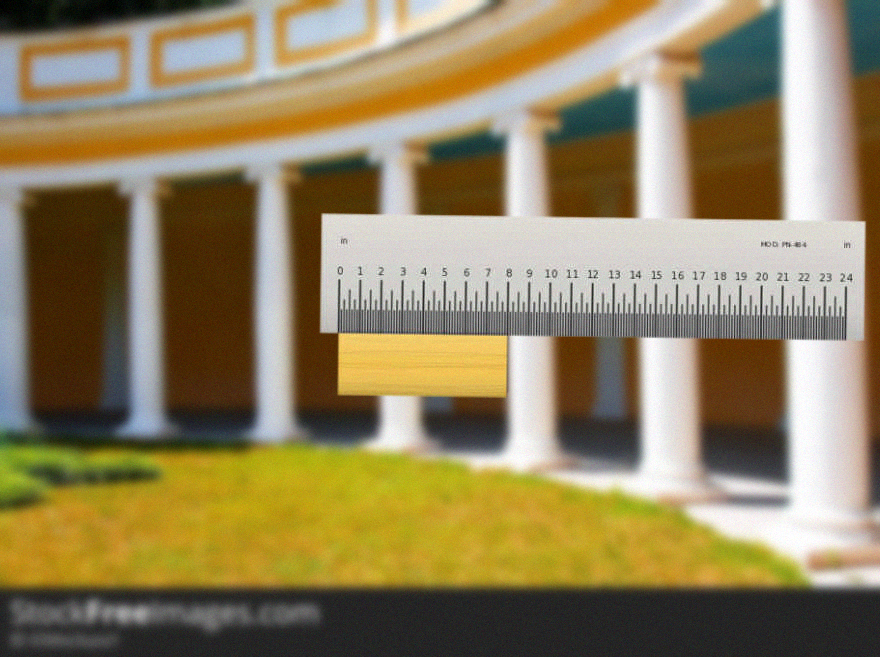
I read 8 in
